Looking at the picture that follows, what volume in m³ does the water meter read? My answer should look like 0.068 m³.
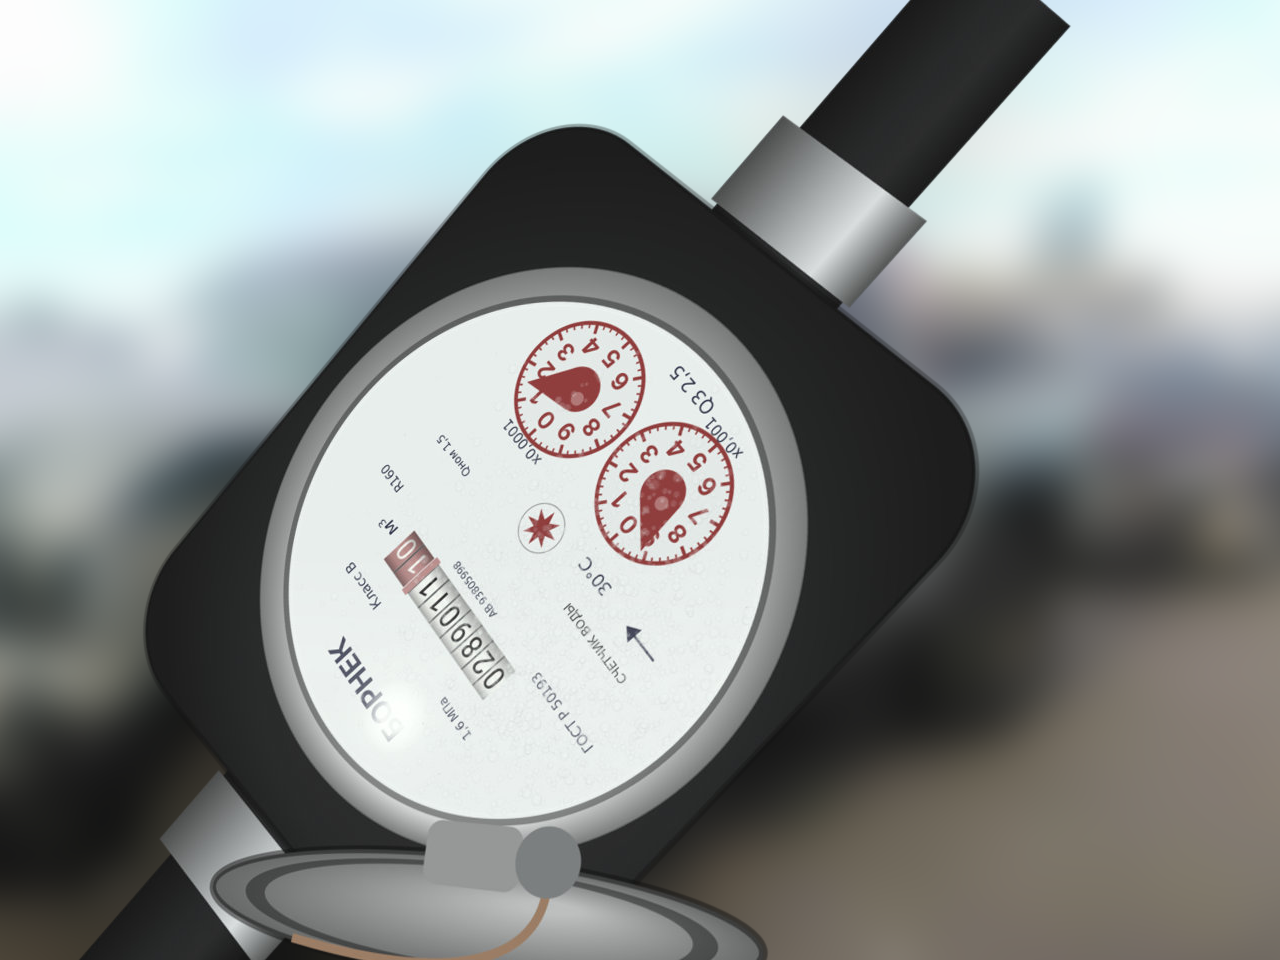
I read 289011.0991 m³
